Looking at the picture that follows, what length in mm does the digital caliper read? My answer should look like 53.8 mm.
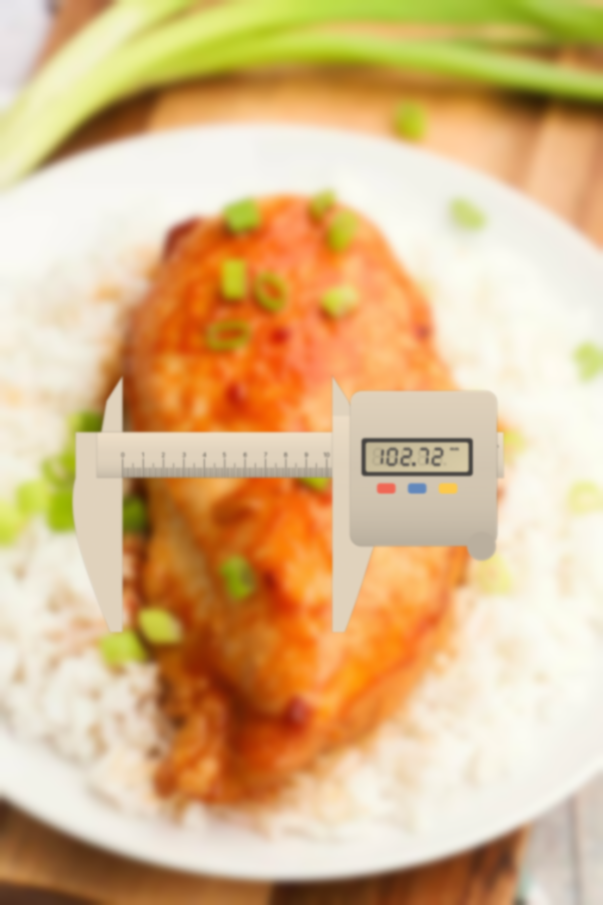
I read 102.72 mm
